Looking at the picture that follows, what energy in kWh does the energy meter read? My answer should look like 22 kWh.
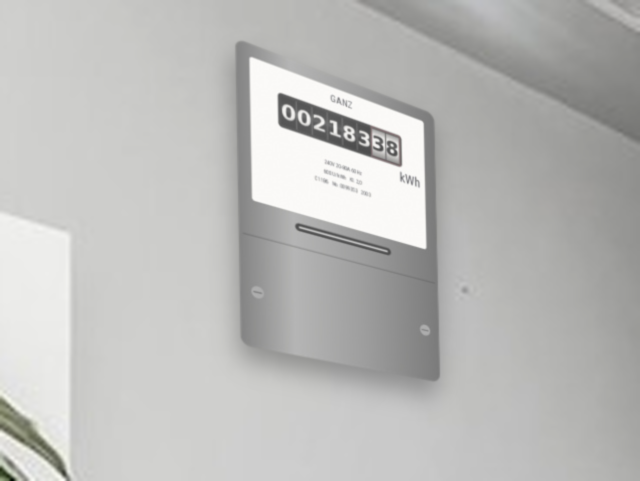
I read 2183.38 kWh
